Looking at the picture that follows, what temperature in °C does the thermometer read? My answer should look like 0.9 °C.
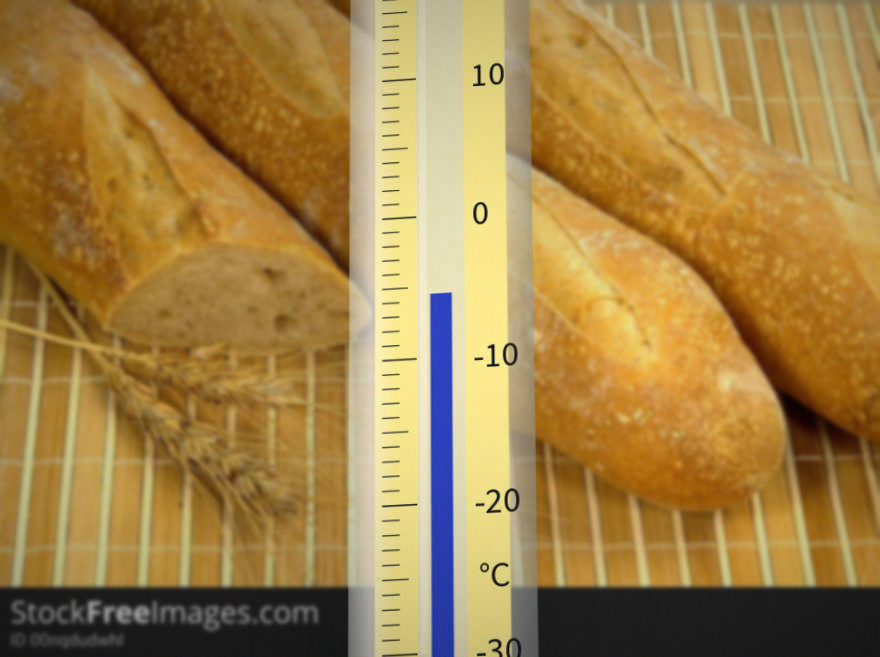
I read -5.5 °C
